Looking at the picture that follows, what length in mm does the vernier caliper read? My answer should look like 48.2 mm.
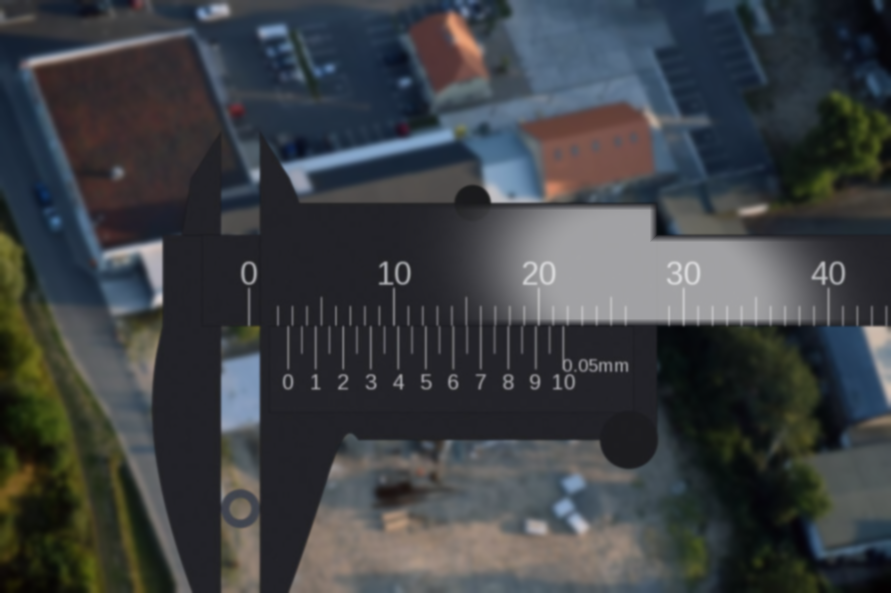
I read 2.7 mm
